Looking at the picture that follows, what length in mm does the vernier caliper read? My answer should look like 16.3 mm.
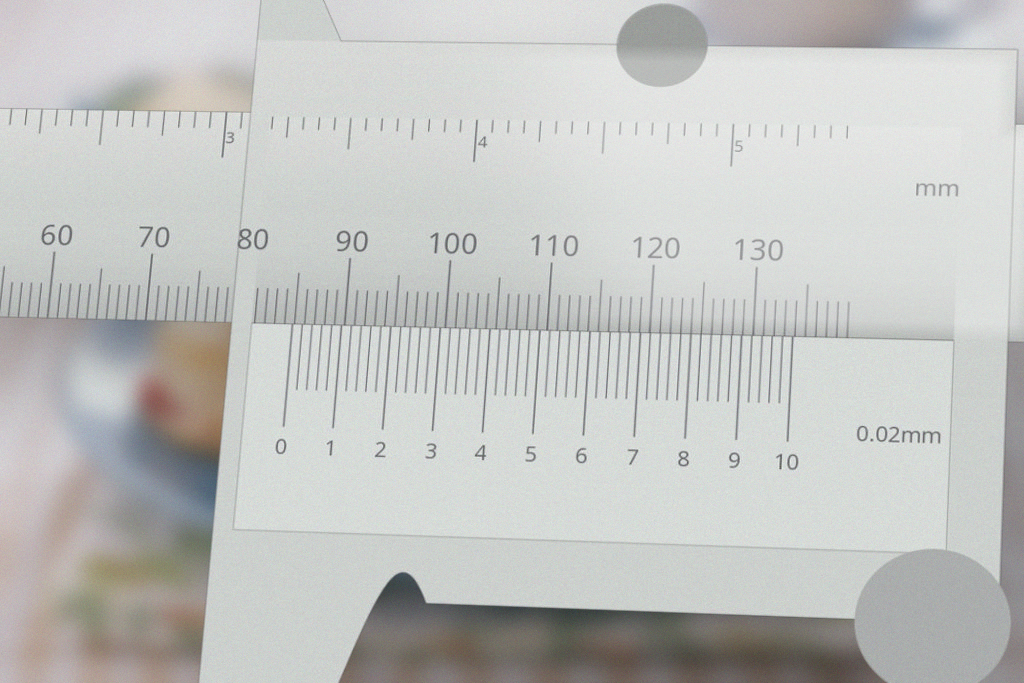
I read 84.8 mm
